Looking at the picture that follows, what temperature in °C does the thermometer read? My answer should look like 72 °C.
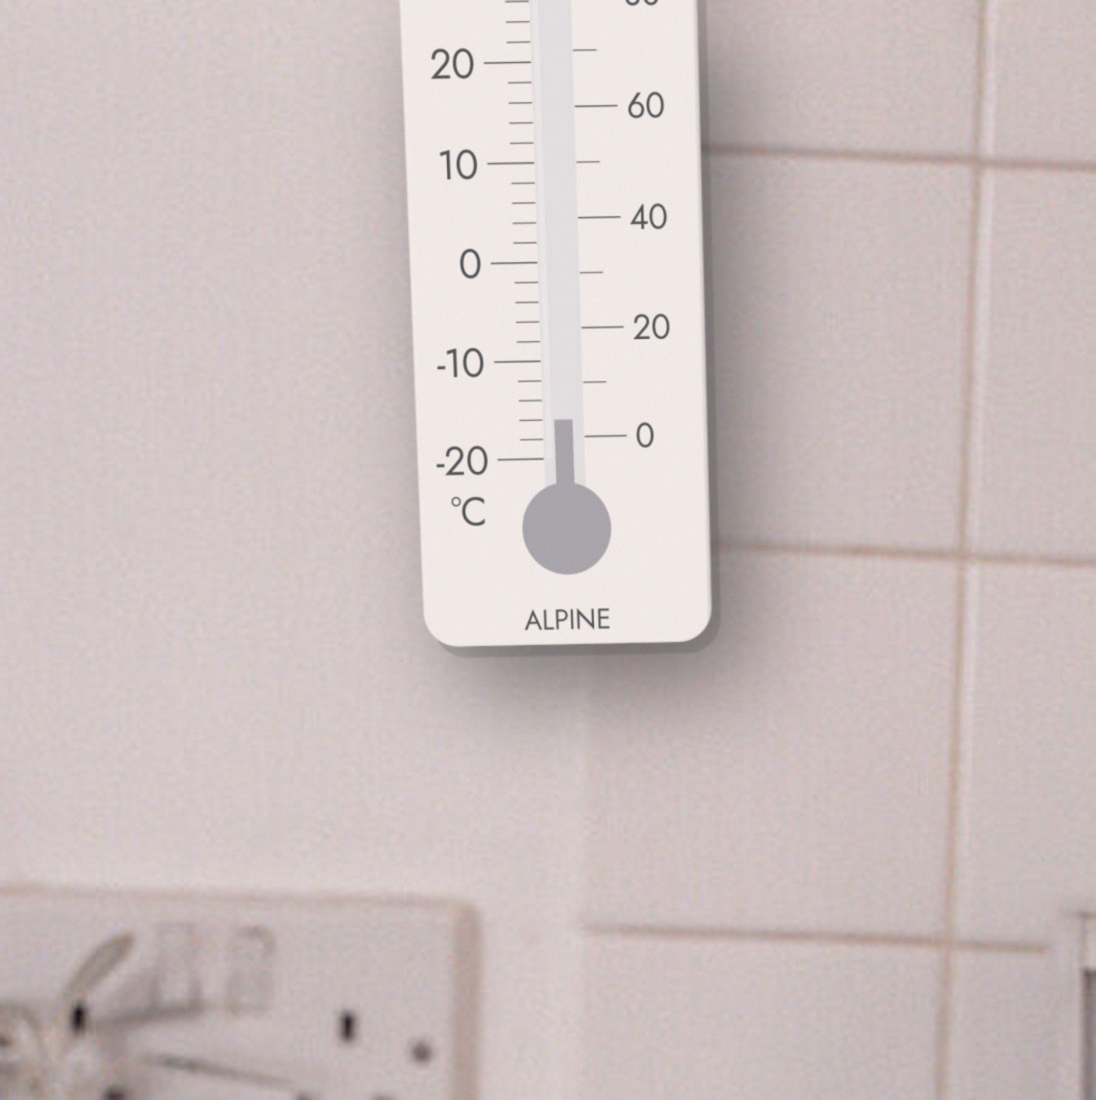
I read -16 °C
